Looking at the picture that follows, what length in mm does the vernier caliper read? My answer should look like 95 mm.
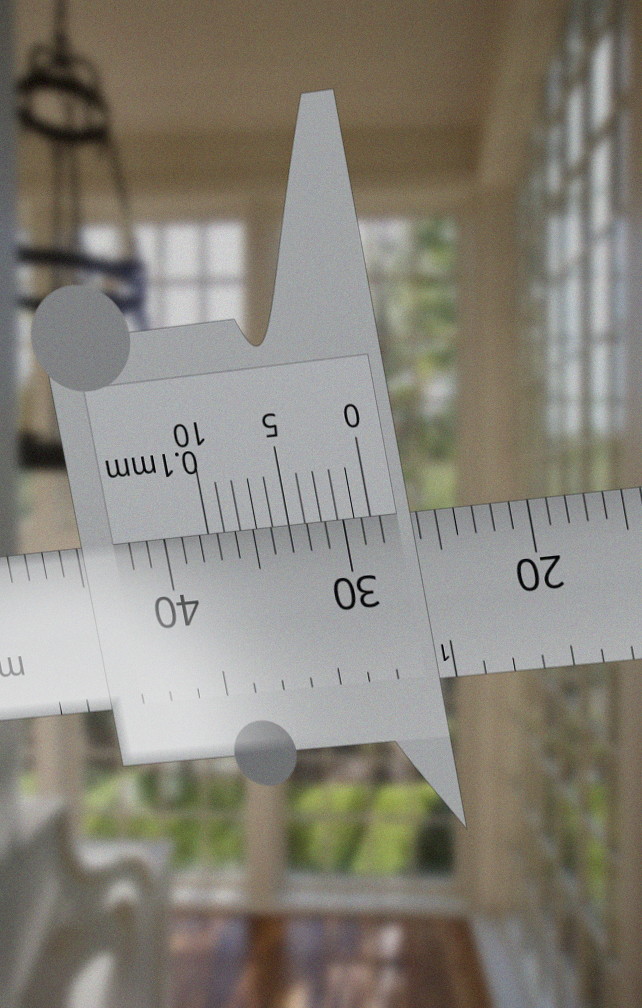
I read 28.5 mm
